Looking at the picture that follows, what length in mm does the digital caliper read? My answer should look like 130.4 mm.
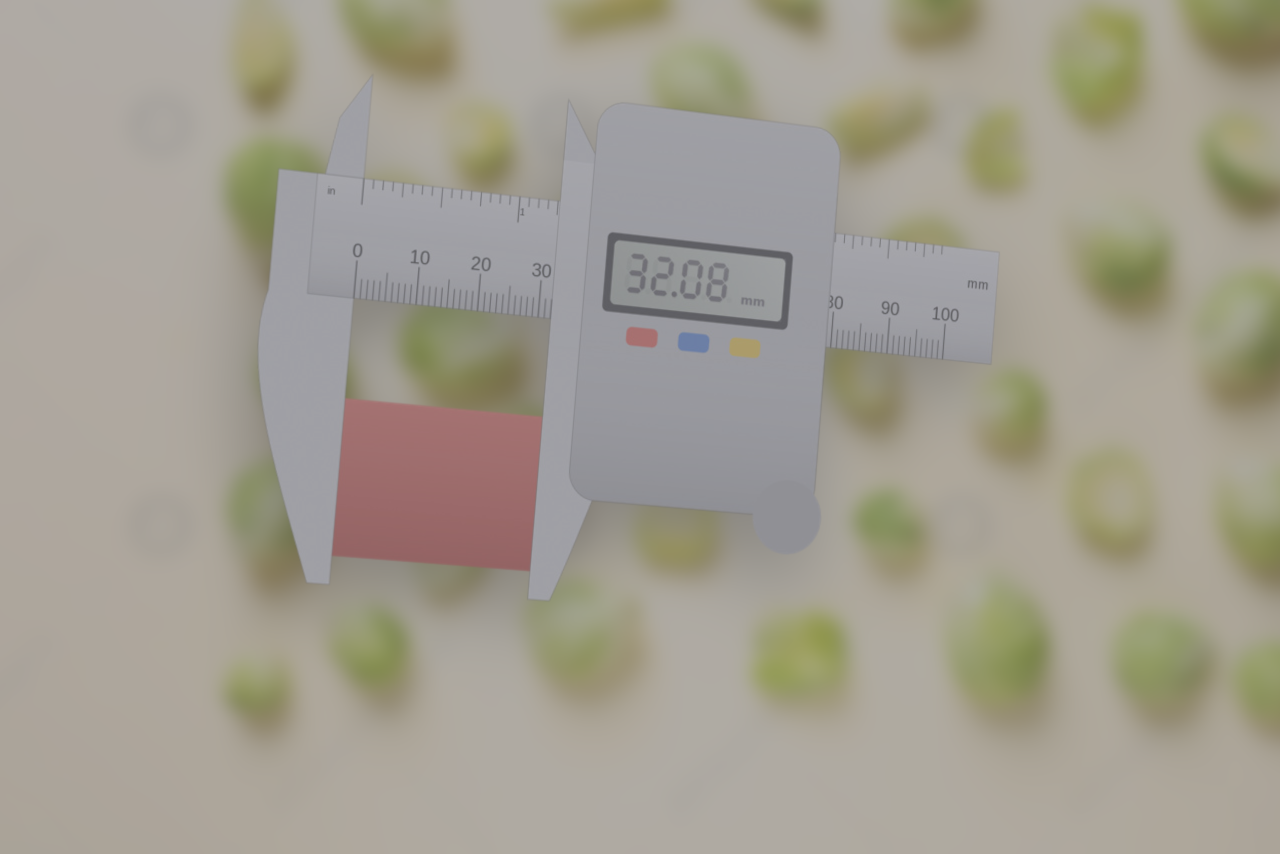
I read 32.08 mm
